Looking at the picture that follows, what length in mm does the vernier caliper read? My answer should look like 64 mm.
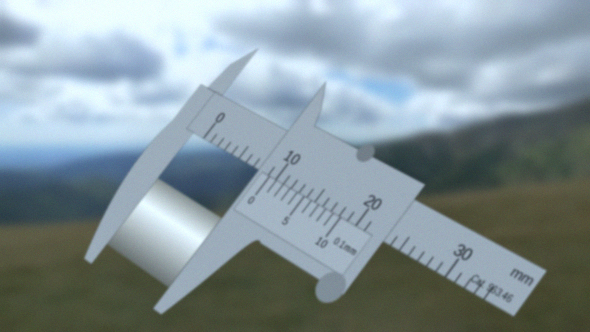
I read 9.2 mm
